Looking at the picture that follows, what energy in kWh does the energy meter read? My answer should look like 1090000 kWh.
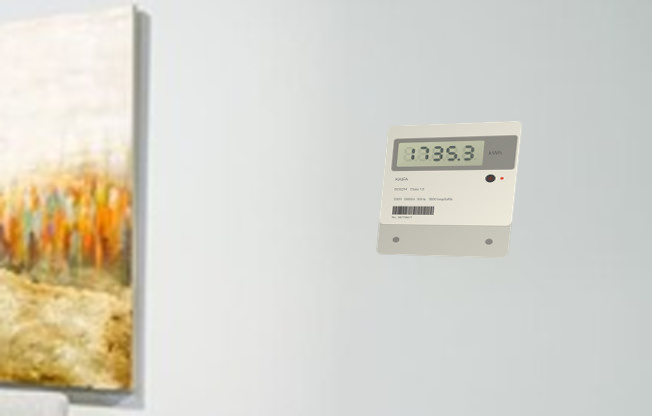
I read 1735.3 kWh
